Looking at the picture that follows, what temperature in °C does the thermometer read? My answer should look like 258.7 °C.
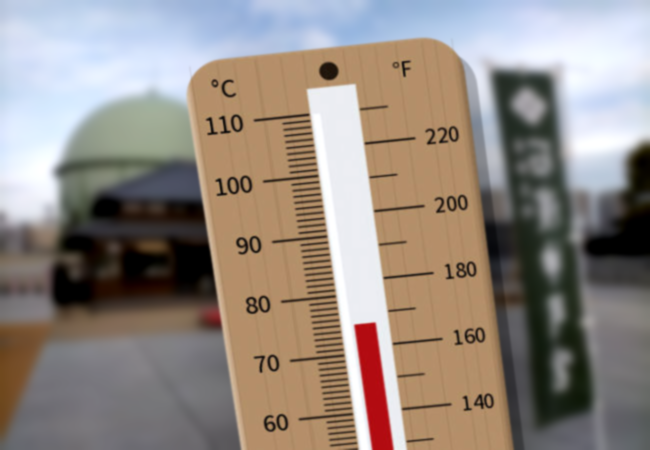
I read 75 °C
